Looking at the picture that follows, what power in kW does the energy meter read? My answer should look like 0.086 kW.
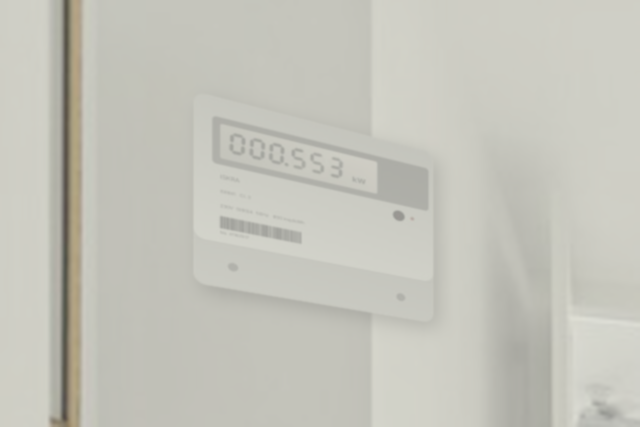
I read 0.553 kW
